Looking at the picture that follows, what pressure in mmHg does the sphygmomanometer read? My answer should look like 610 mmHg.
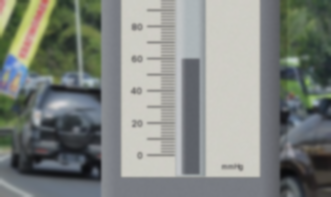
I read 60 mmHg
